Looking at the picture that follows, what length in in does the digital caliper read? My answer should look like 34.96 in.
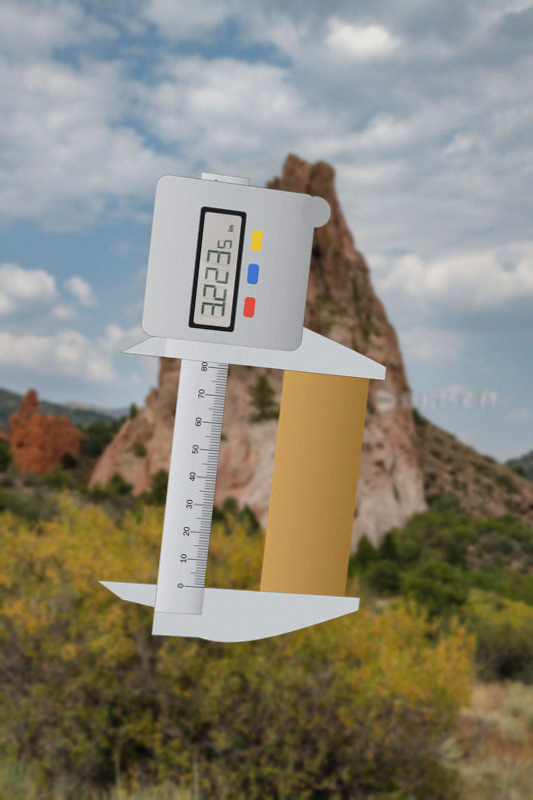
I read 3.2235 in
